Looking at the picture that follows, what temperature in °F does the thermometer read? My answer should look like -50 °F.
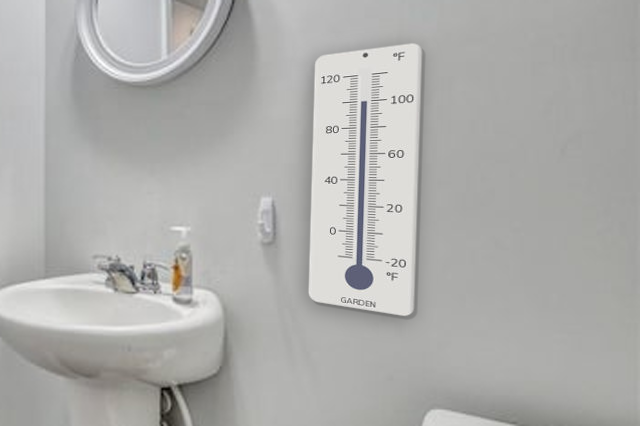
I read 100 °F
